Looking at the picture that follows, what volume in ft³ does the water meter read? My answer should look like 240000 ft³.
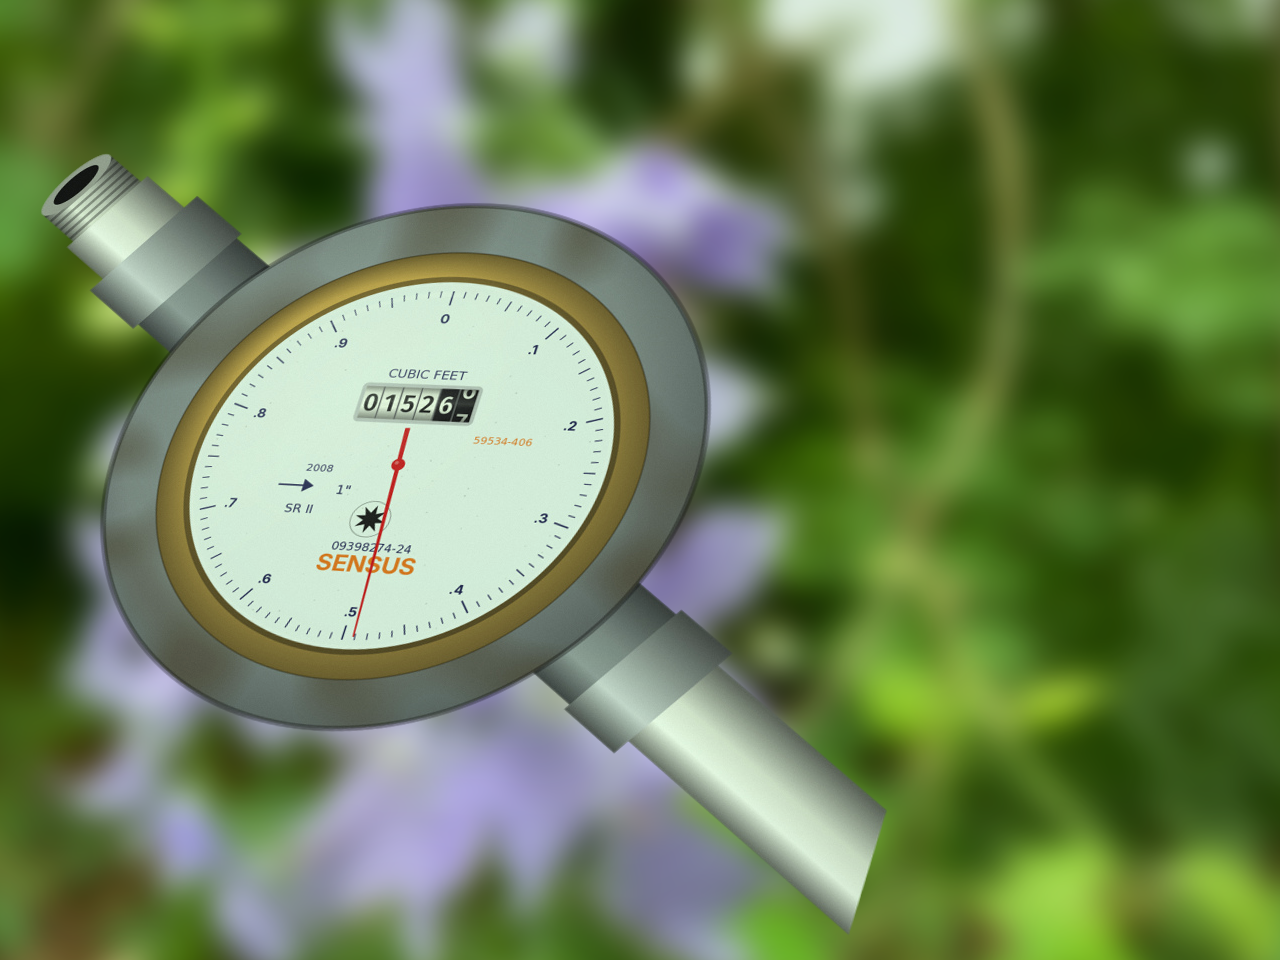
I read 15266.49 ft³
